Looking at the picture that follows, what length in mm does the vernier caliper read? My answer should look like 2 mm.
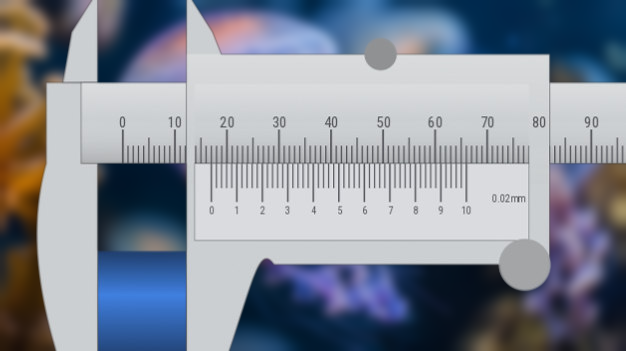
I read 17.0 mm
